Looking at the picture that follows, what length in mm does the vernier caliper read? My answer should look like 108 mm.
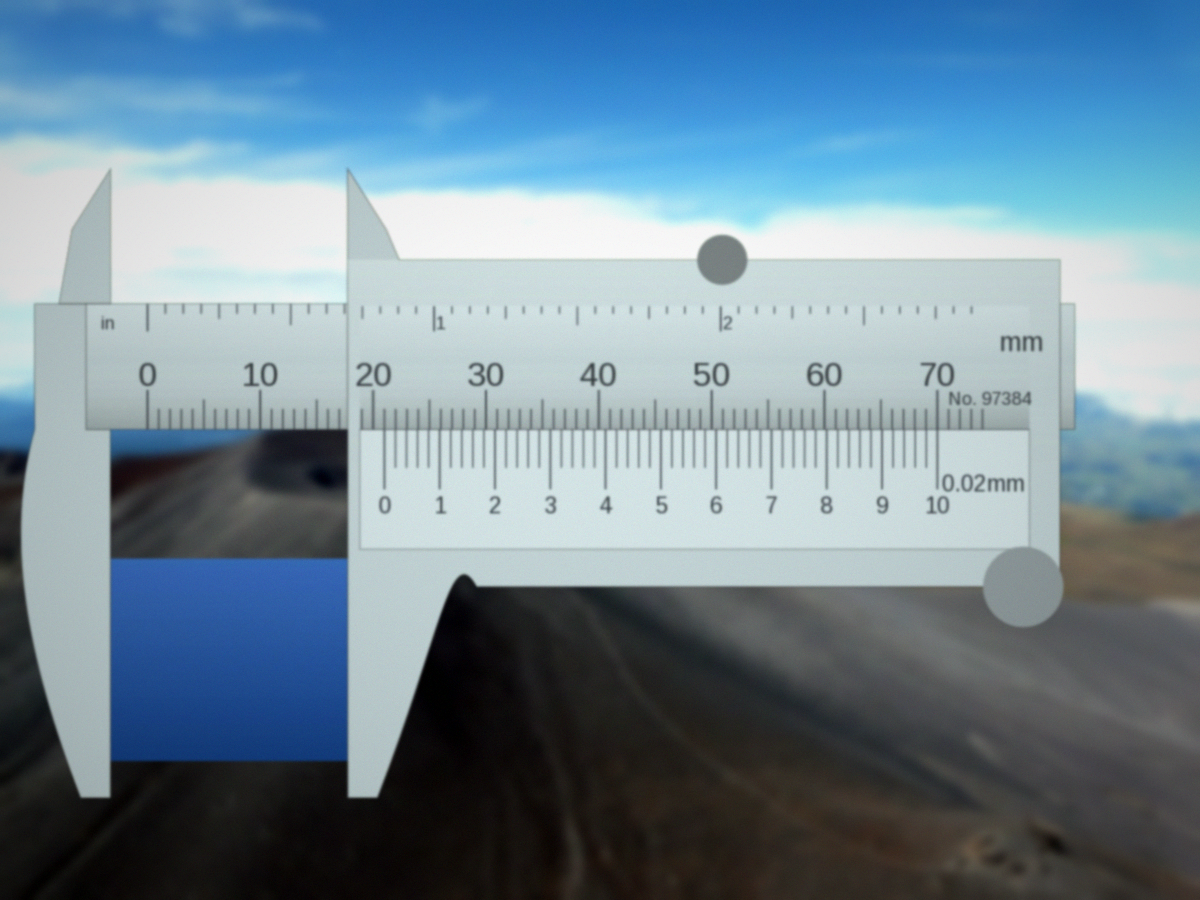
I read 21.0 mm
